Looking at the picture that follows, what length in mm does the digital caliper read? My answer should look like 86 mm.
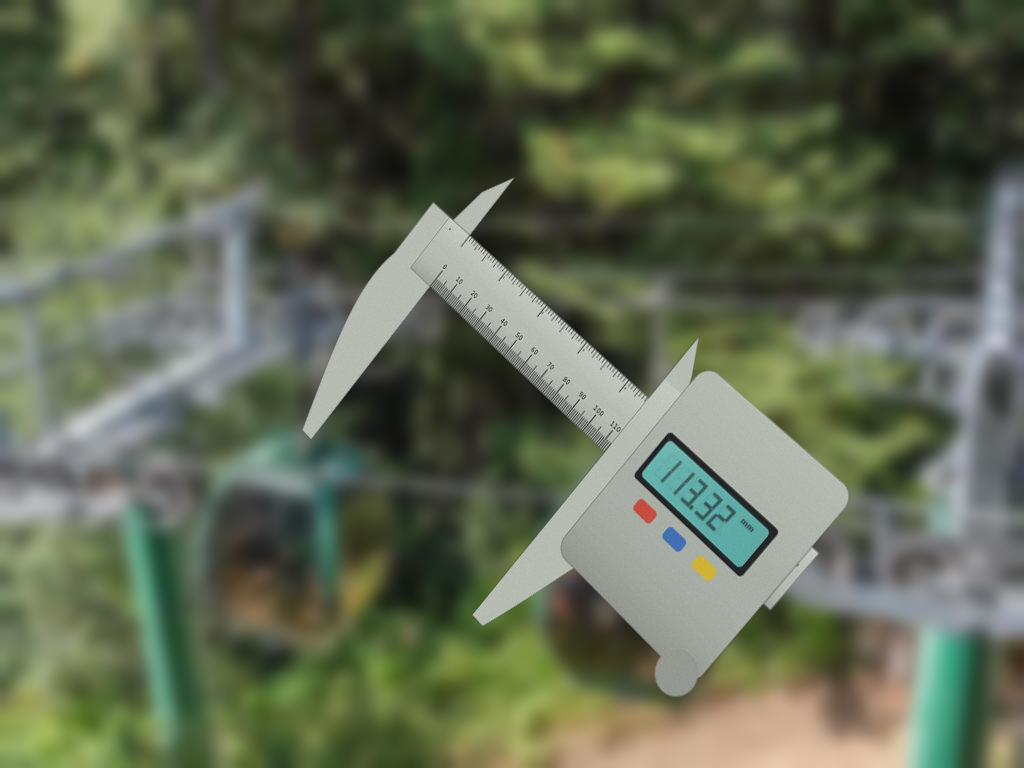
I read 113.32 mm
